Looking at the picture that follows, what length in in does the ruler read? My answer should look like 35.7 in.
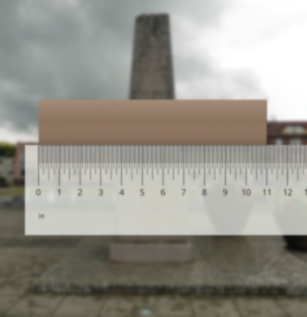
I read 11 in
